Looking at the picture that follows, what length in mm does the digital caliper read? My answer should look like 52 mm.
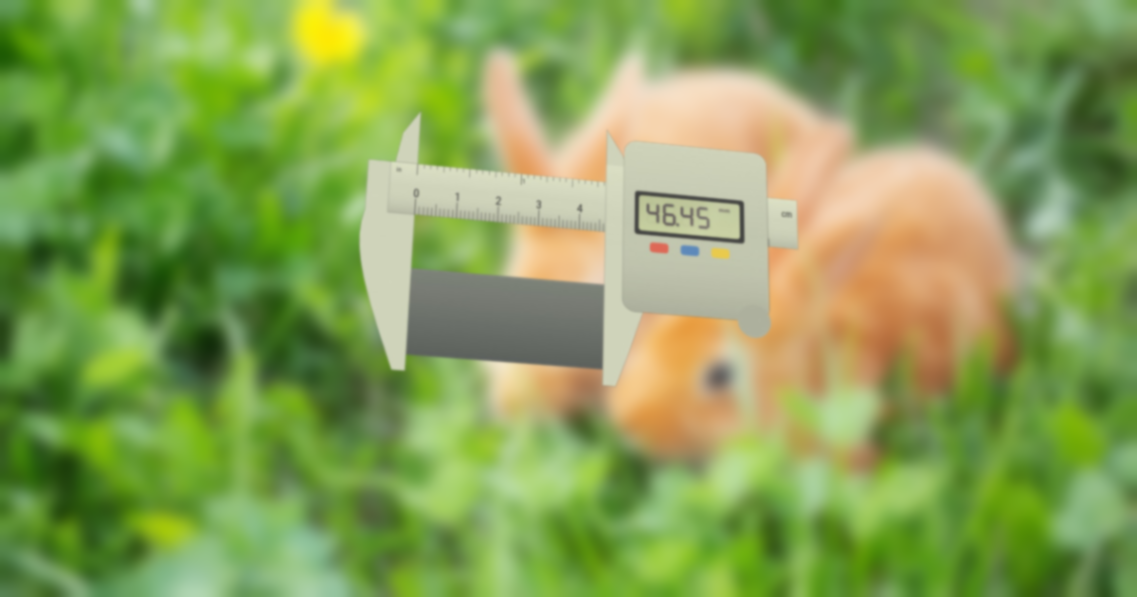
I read 46.45 mm
